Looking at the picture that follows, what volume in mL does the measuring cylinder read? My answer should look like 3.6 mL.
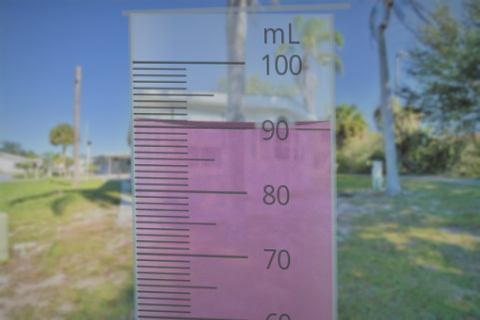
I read 90 mL
